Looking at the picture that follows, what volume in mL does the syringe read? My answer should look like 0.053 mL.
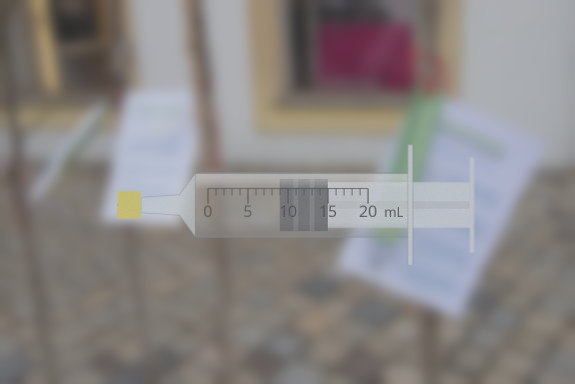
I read 9 mL
